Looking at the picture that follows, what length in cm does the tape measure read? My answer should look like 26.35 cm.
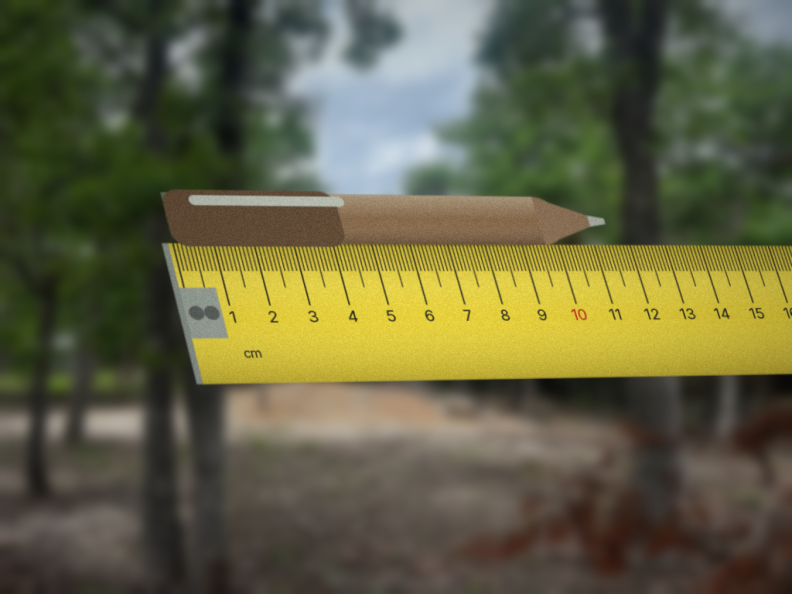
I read 11.5 cm
